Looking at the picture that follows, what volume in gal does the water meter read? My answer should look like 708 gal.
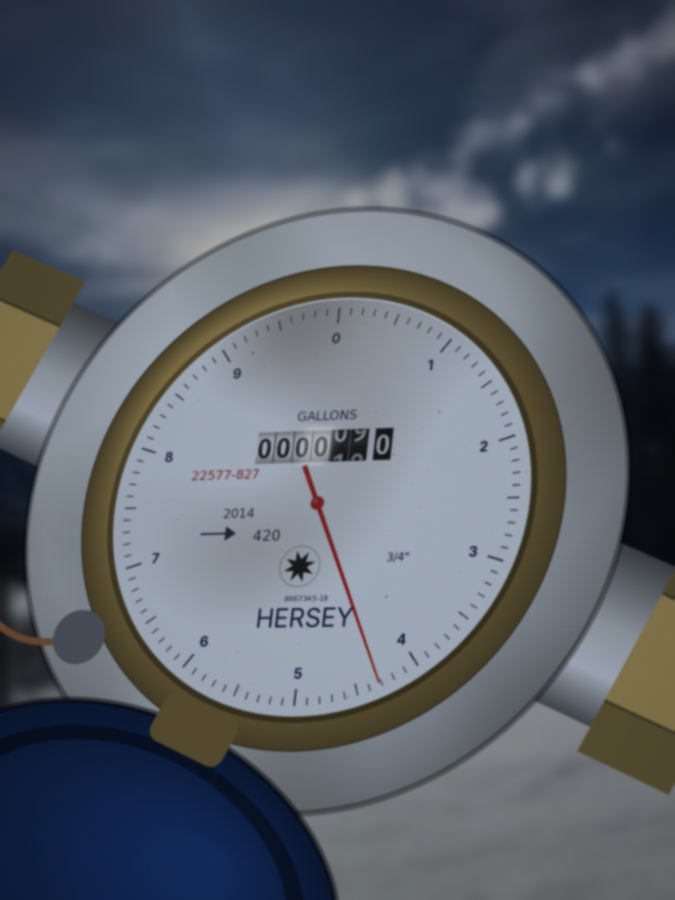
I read 94.3 gal
